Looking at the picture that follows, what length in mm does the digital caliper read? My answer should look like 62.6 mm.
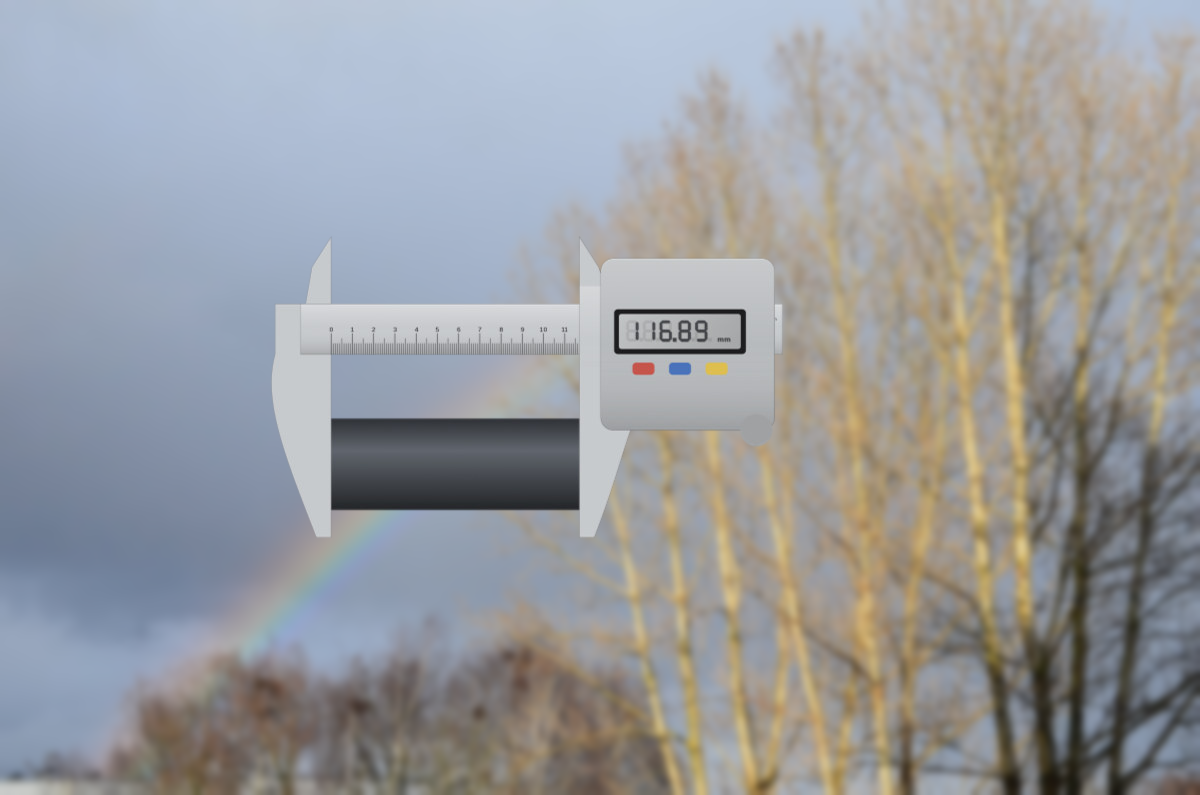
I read 116.89 mm
